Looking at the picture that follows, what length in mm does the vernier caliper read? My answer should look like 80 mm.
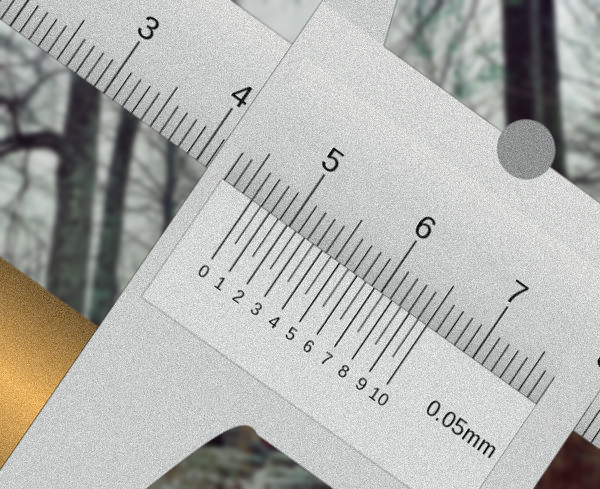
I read 46.0 mm
